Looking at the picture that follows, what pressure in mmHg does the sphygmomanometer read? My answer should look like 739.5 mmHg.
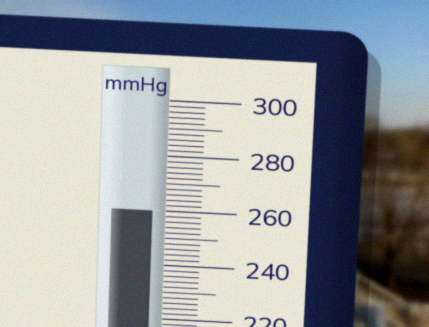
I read 260 mmHg
